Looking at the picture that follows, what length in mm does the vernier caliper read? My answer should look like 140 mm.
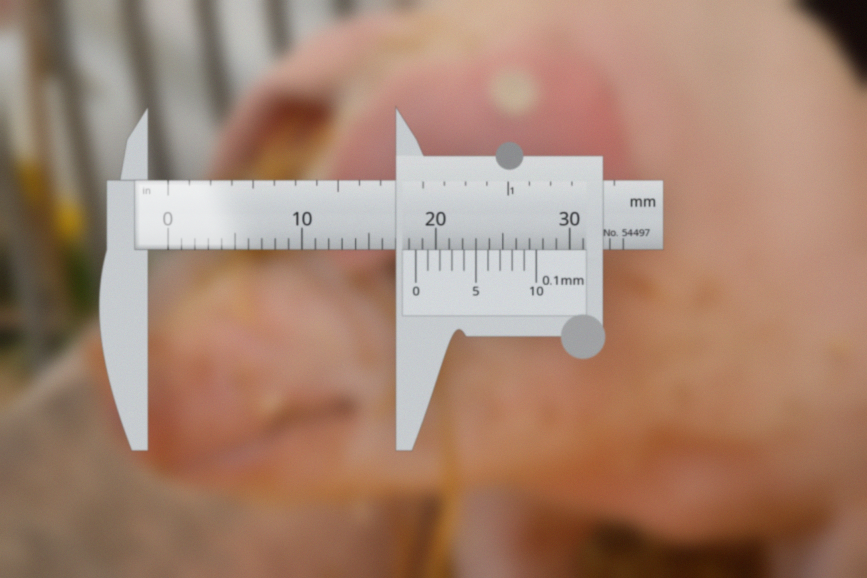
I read 18.5 mm
